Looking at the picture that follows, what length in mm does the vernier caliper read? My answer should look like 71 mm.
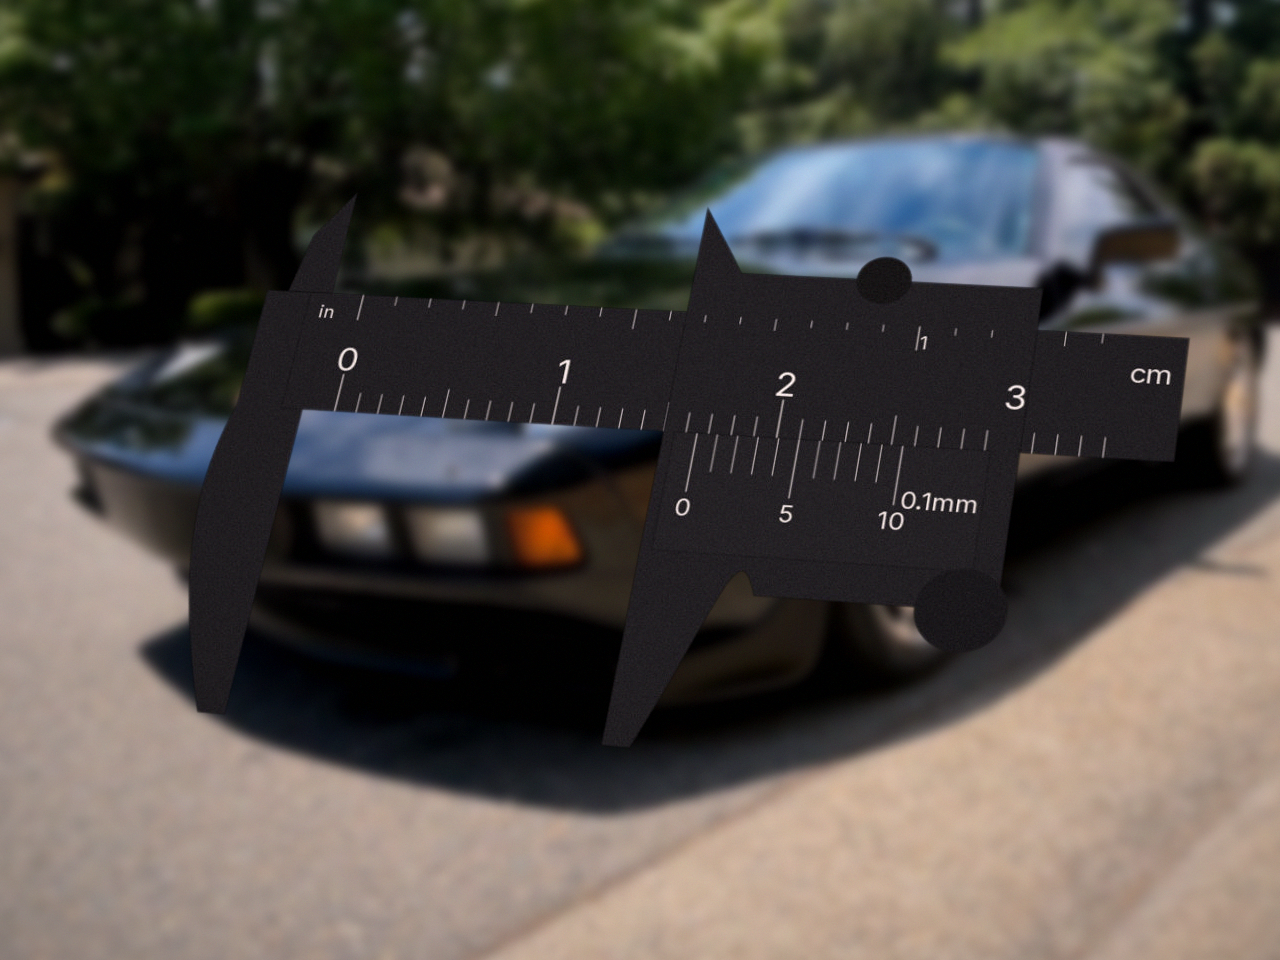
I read 16.5 mm
